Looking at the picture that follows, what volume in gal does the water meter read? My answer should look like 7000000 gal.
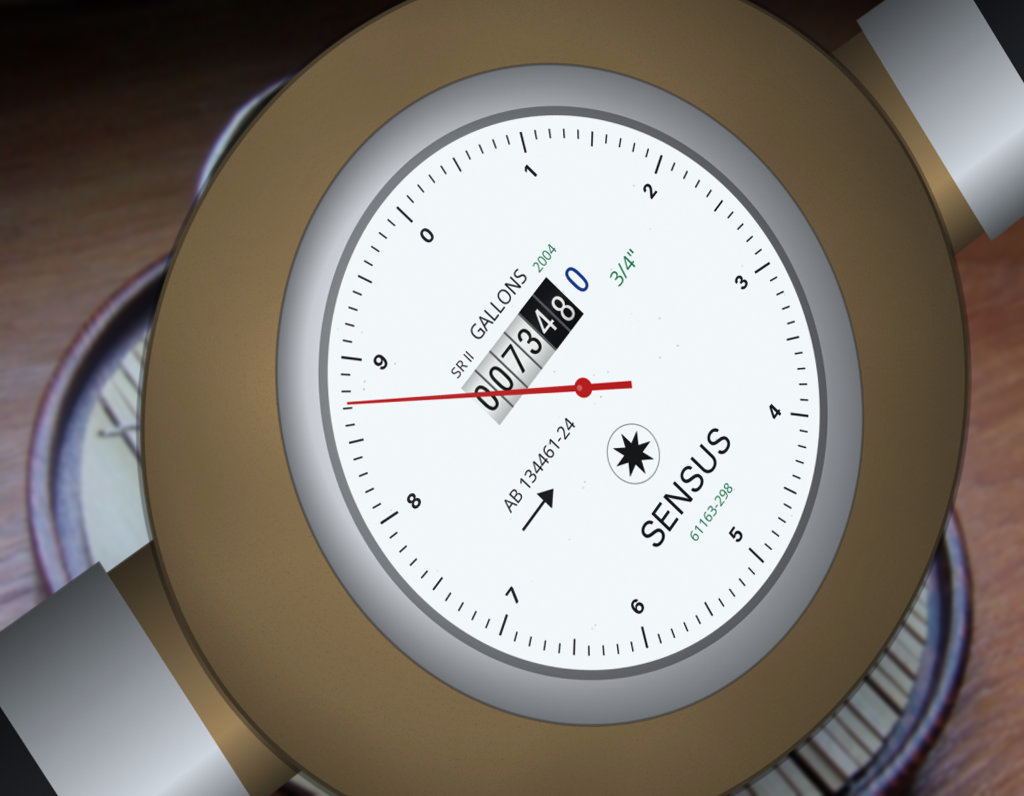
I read 73478.7 gal
